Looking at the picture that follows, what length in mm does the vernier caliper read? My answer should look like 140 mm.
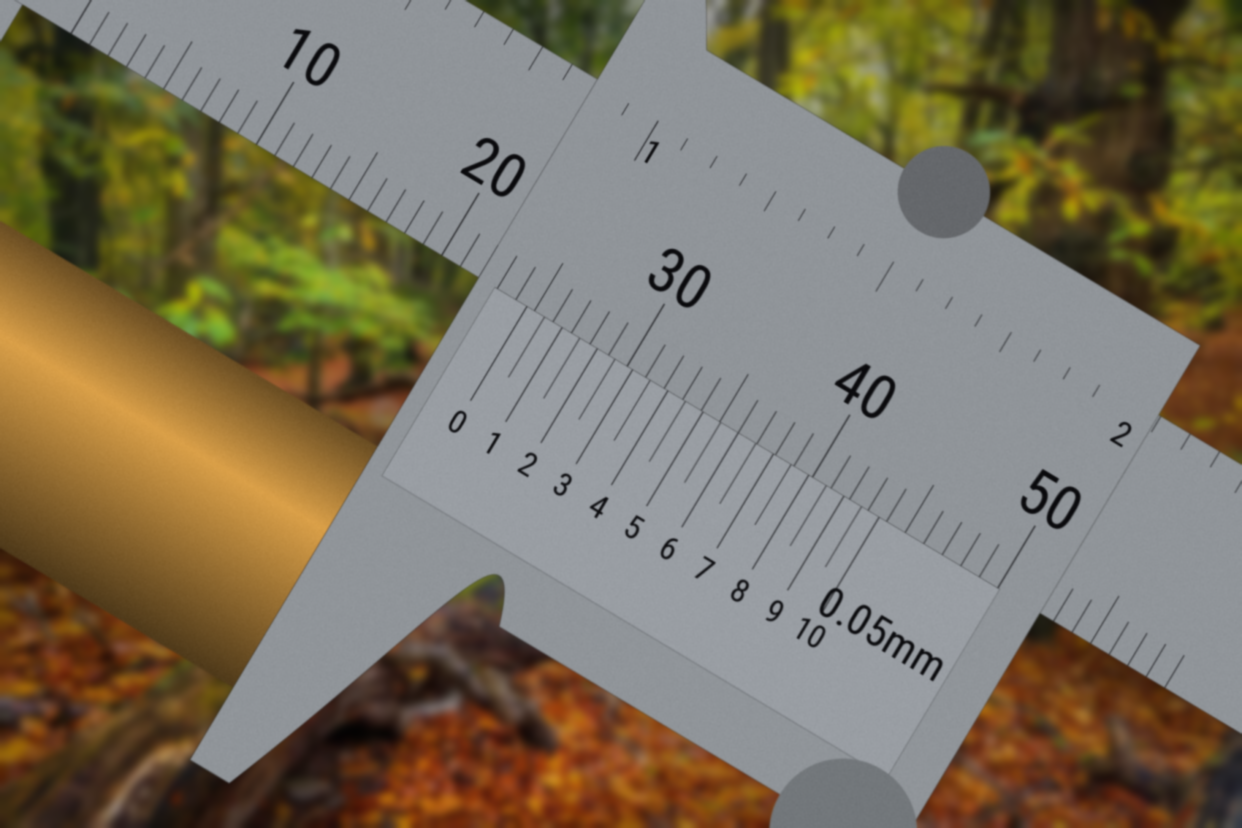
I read 24.6 mm
